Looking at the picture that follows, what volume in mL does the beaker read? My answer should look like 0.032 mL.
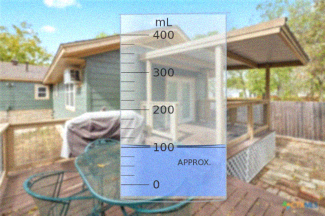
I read 100 mL
